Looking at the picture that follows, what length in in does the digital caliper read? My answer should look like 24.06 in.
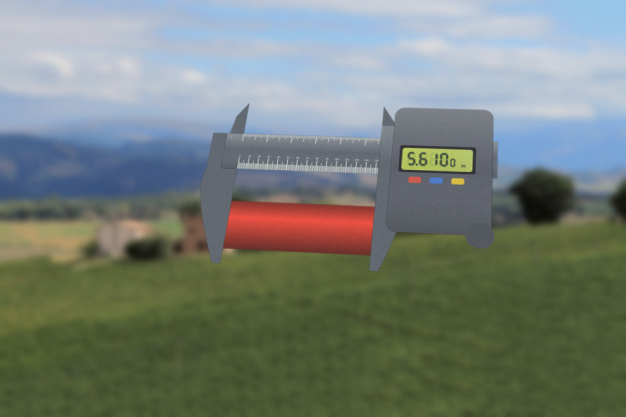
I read 5.6100 in
